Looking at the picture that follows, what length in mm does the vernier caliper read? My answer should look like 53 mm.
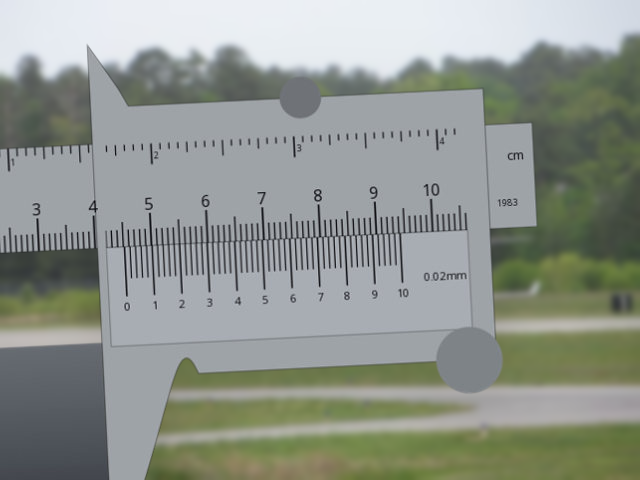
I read 45.2 mm
